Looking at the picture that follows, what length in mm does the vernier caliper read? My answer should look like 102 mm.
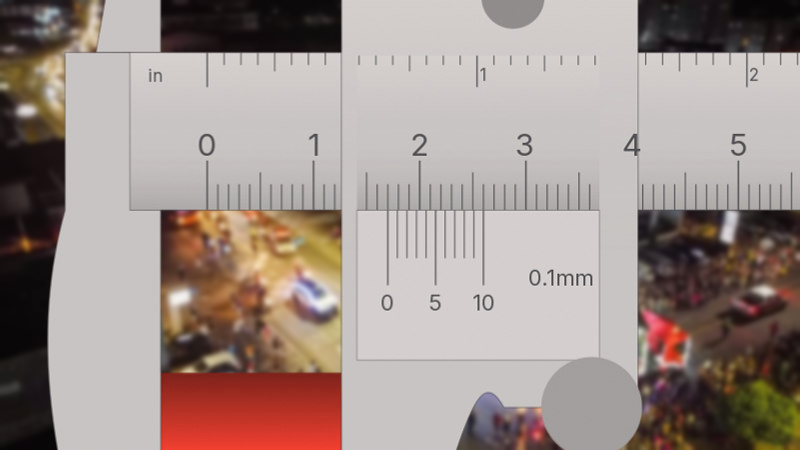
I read 17.0 mm
